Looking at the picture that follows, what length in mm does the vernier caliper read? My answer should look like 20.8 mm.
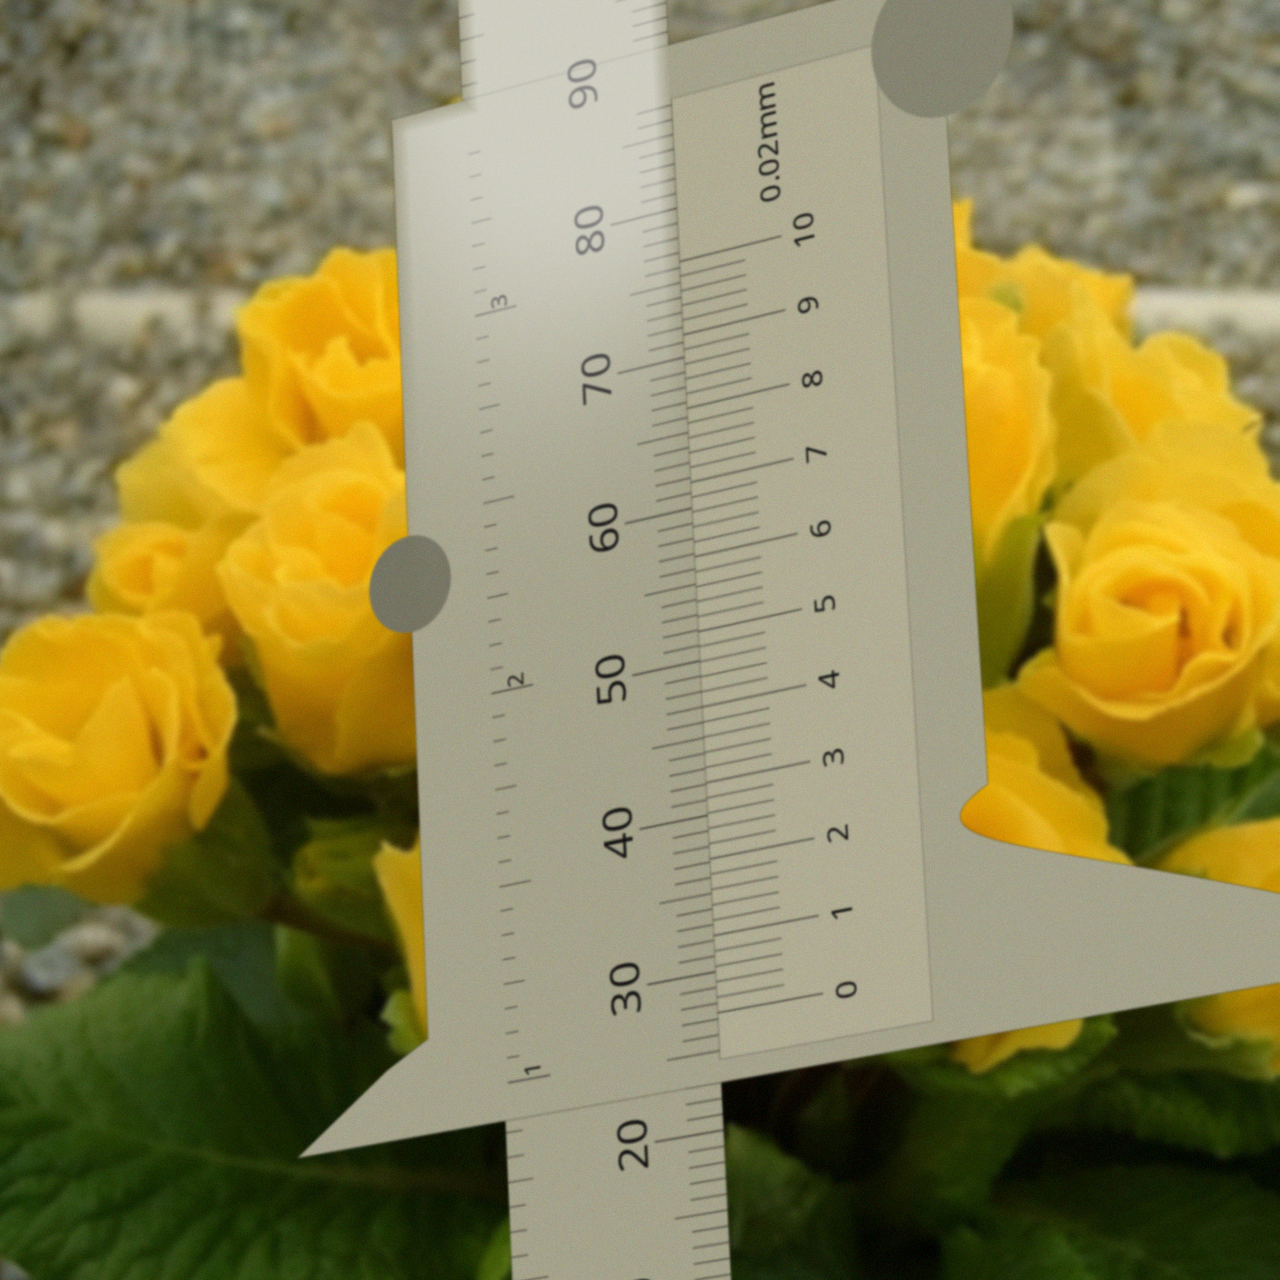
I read 27.4 mm
